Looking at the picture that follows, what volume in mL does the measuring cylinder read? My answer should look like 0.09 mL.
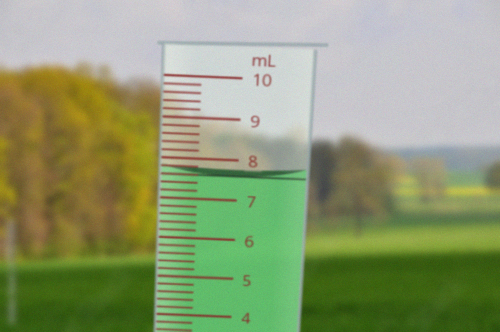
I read 7.6 mL
